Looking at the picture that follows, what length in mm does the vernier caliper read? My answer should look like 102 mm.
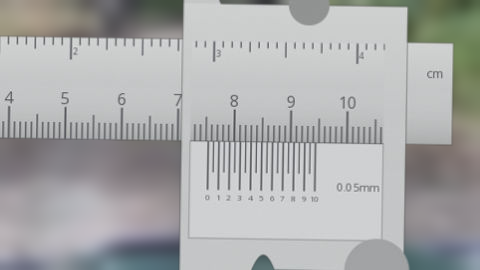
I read 75.4 mm
